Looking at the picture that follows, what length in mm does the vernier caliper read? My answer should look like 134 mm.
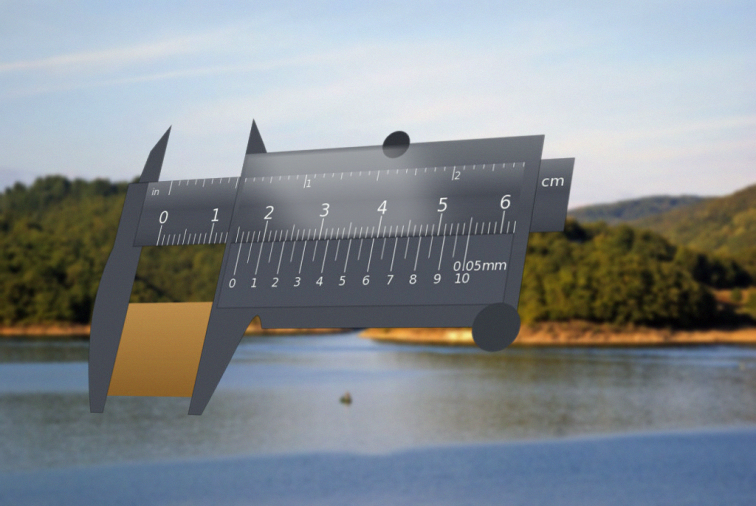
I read 16.0 mm
